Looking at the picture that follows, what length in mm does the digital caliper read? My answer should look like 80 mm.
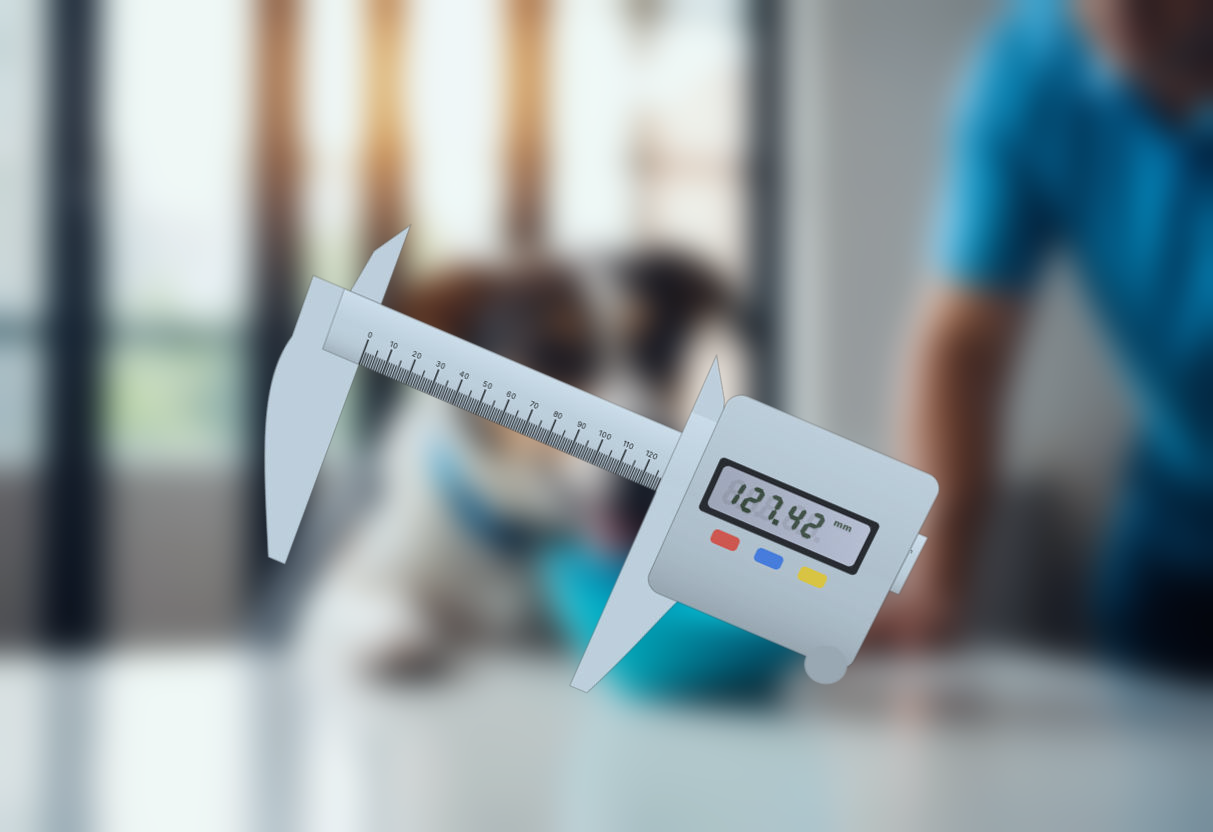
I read 127.42 mm
